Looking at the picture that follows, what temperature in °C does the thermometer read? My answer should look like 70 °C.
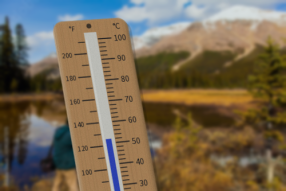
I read 52 °C
